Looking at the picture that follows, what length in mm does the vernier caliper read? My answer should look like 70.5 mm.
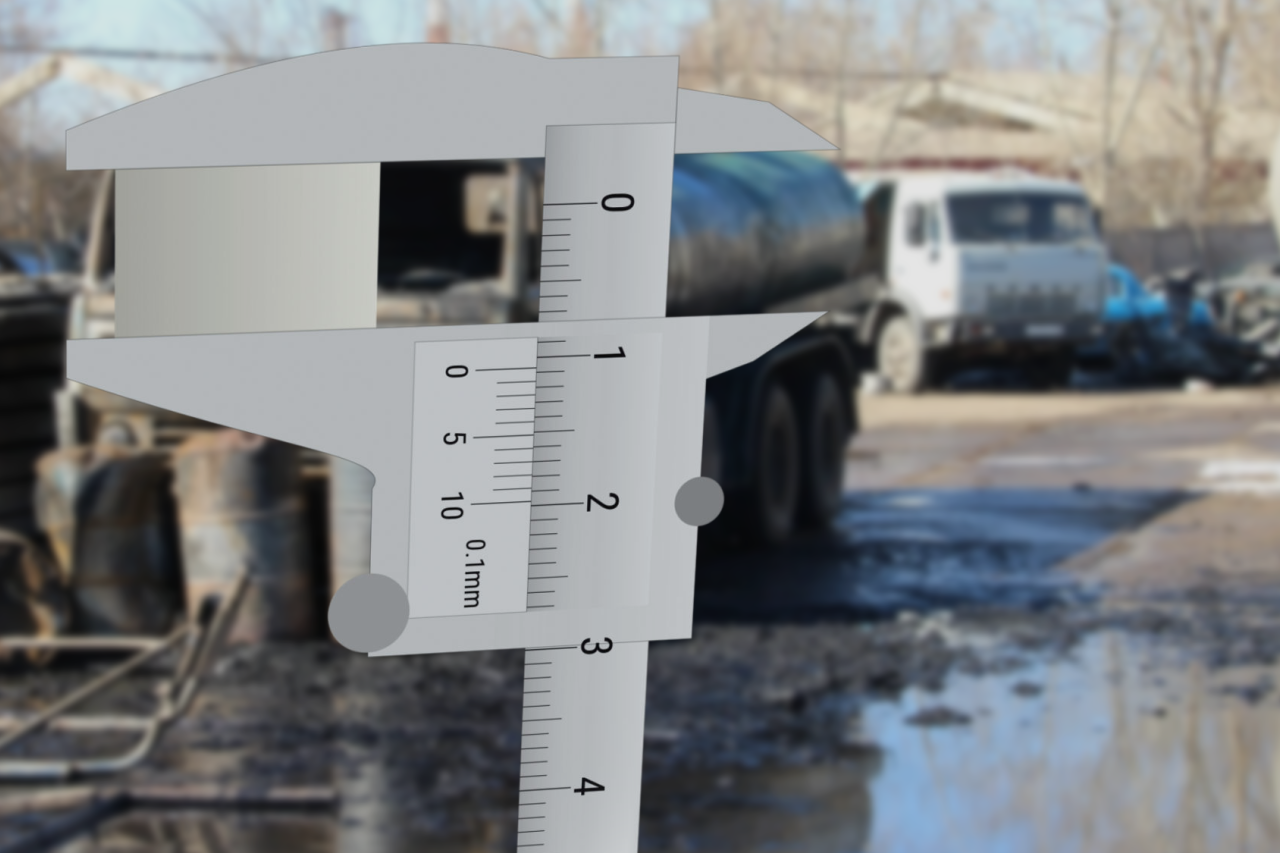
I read 10.7 mm
